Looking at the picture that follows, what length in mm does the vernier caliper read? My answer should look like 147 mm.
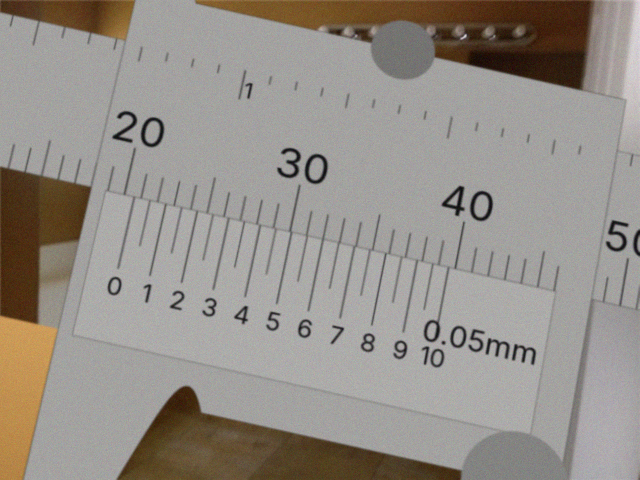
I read 20.6 mm
